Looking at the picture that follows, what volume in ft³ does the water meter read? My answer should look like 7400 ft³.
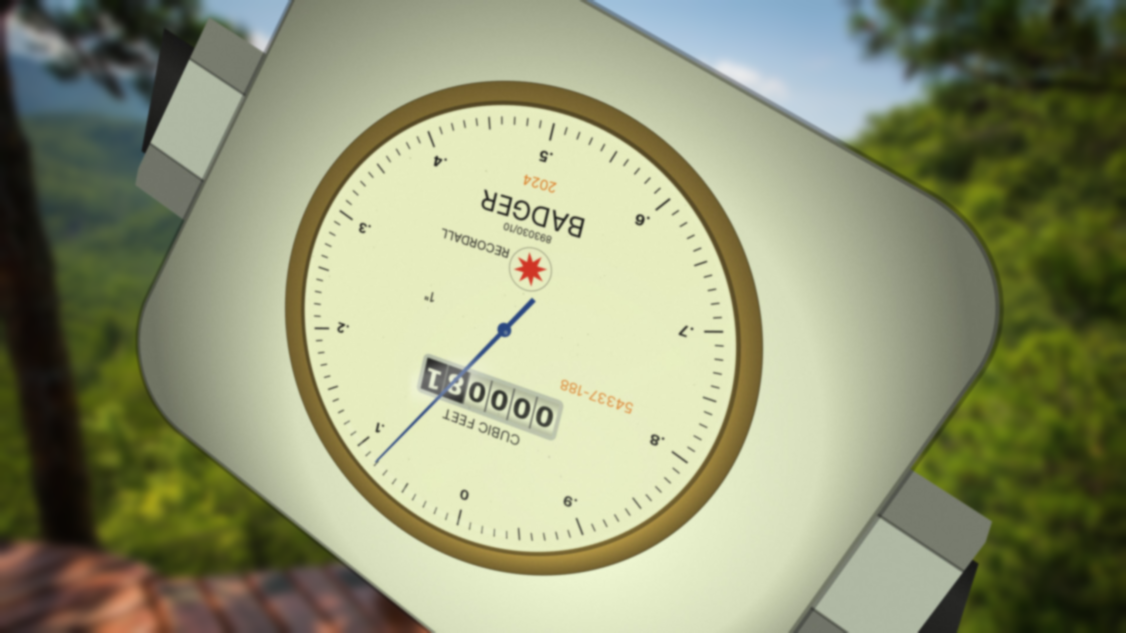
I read 81.08 ft³
